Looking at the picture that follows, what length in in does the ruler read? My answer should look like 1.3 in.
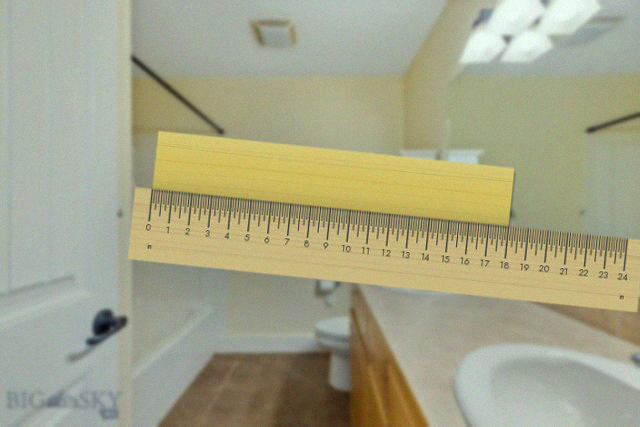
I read 18 in
